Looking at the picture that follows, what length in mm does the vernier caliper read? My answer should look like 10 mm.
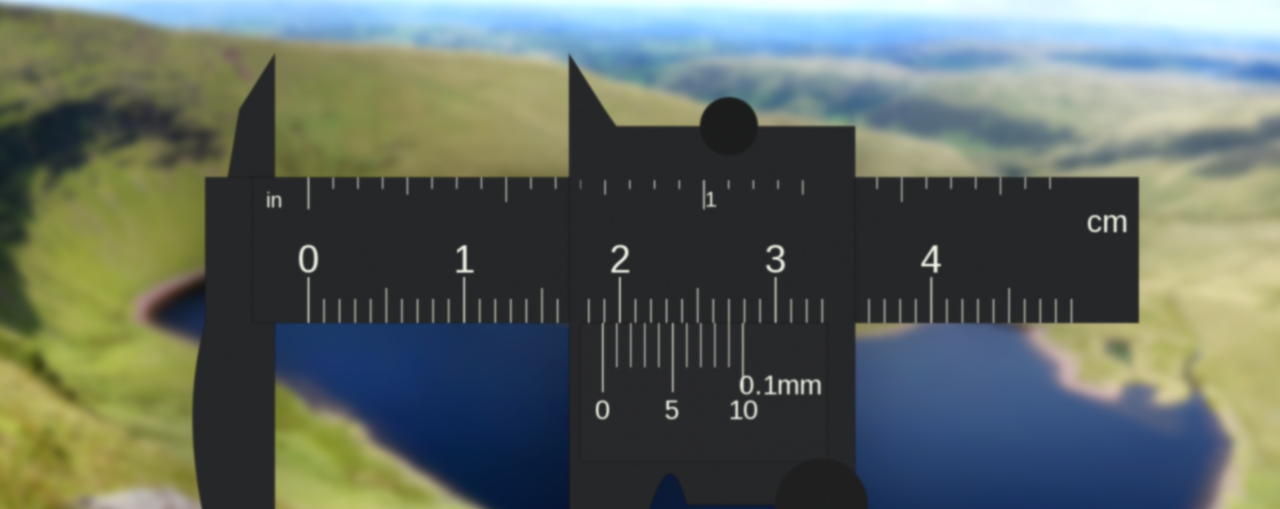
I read 18.9 mm
